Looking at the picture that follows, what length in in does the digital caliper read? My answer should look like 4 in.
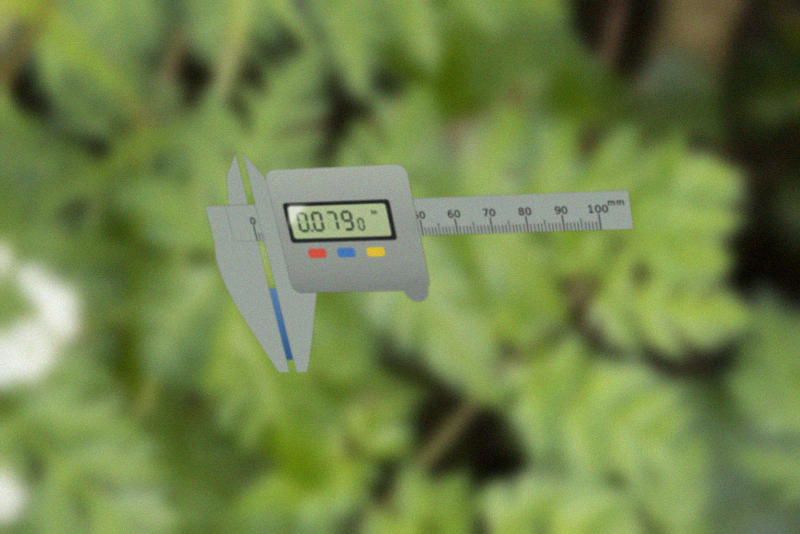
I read 0.0790 in
